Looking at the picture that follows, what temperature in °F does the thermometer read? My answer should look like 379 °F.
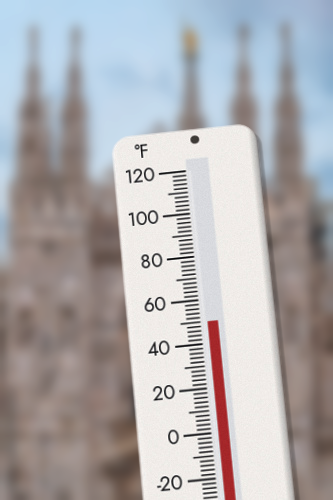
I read 50 °F
